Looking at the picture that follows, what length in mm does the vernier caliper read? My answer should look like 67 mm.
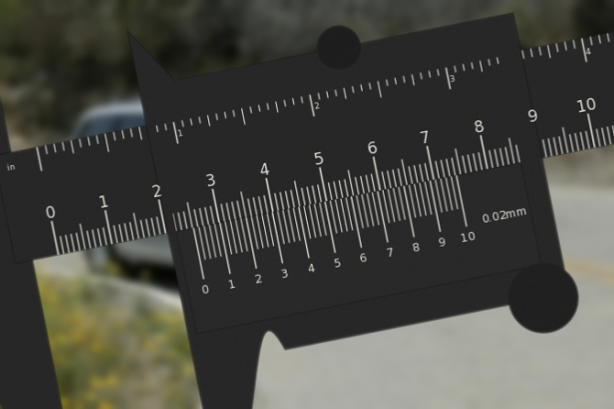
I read 25.2 mm
